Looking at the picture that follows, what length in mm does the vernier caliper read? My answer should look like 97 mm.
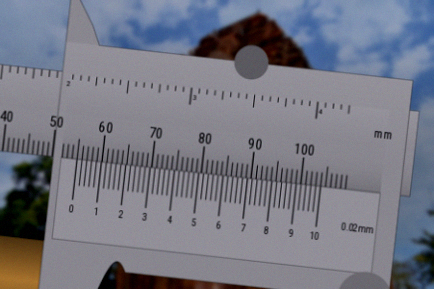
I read 55.0 mm
